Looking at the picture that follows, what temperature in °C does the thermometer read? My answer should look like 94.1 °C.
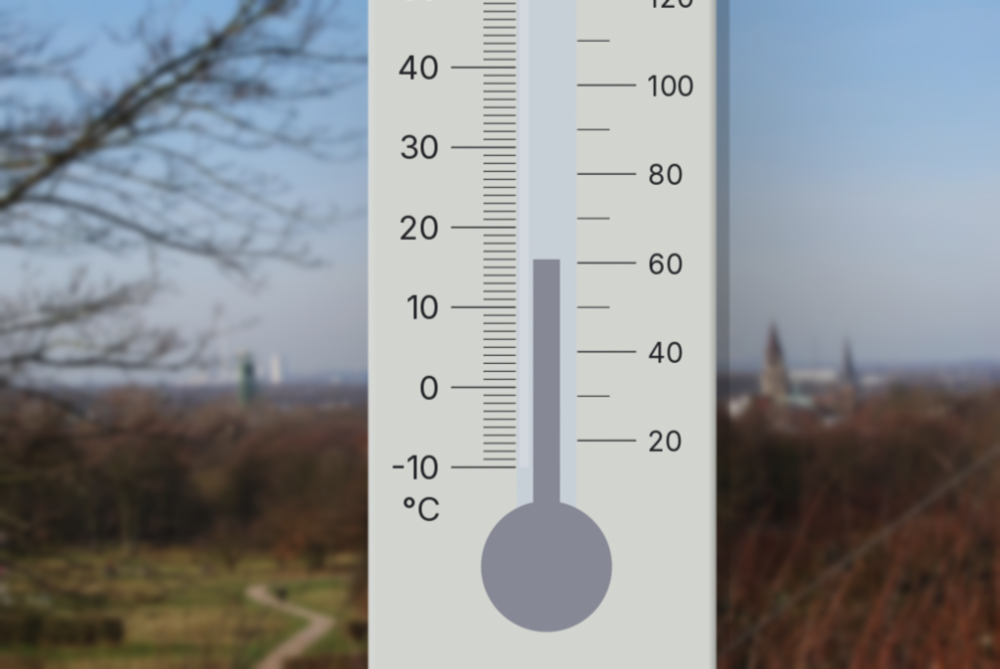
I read 16 °C
